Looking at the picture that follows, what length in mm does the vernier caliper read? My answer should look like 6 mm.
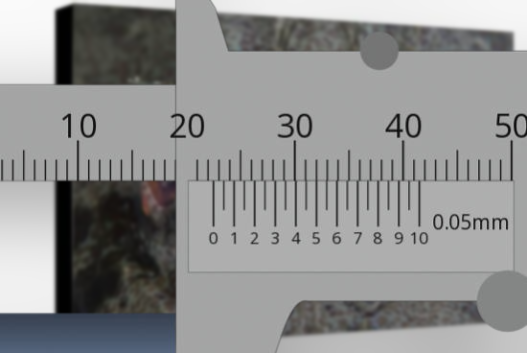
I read 22.5 mm
